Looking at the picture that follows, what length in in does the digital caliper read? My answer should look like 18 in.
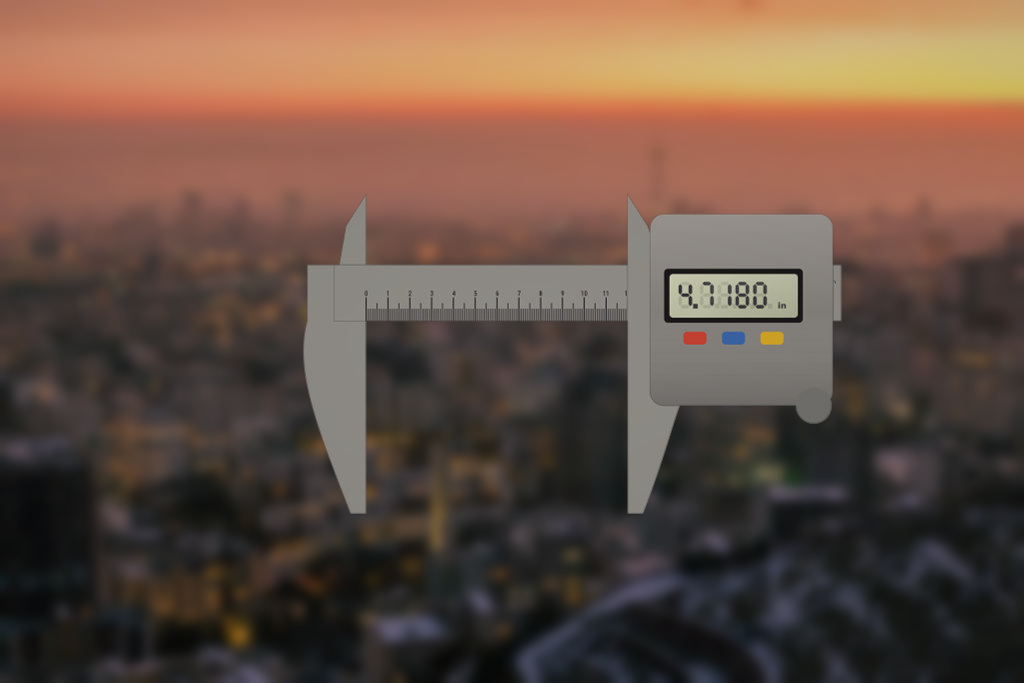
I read 4.7180 in
